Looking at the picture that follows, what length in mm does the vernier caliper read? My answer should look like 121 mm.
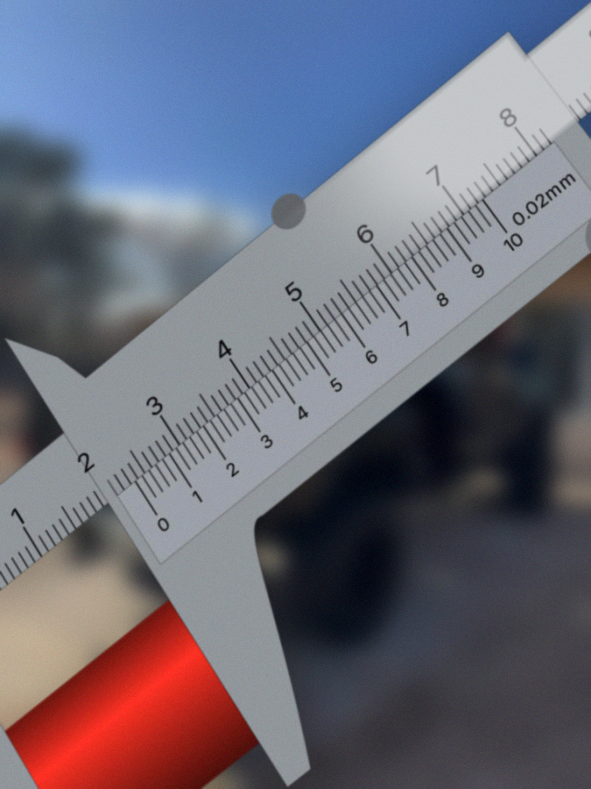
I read 23.6 mm
